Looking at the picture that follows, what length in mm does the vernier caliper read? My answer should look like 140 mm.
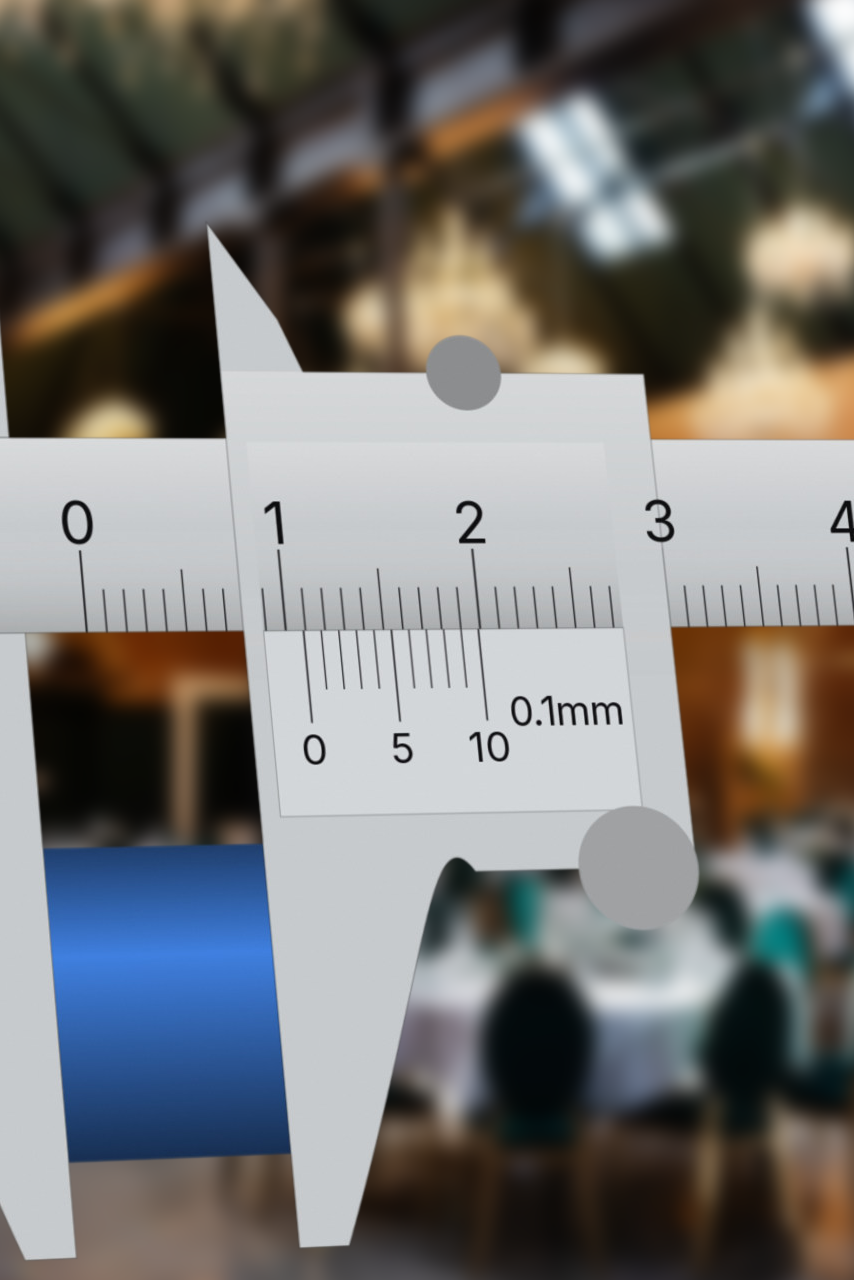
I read 10.9 mm
